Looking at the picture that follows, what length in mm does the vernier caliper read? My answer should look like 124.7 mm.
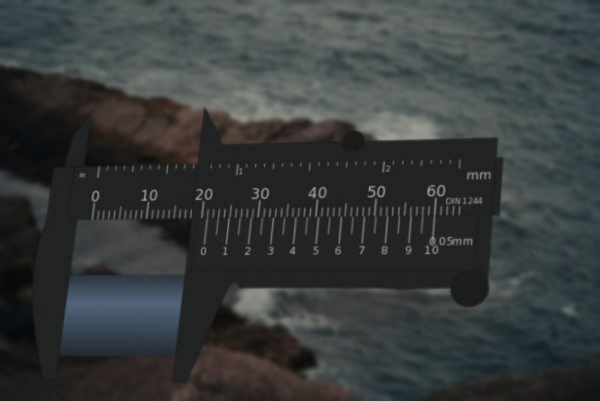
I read 21.0 mm
